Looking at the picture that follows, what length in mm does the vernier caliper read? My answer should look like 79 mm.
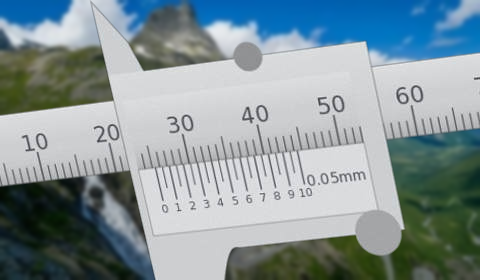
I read 25.4 mm
